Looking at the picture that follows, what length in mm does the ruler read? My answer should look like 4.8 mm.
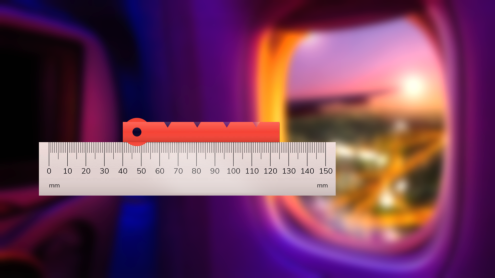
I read 85 mm
